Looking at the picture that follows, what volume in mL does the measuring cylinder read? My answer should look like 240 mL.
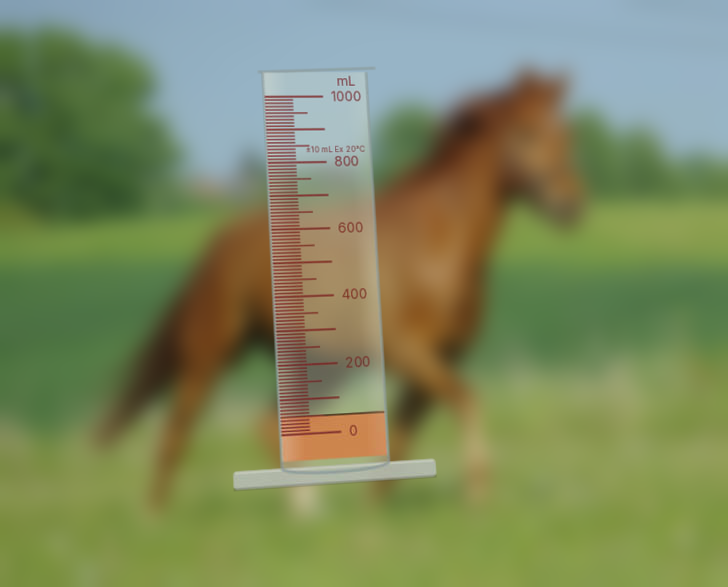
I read 50 mL
